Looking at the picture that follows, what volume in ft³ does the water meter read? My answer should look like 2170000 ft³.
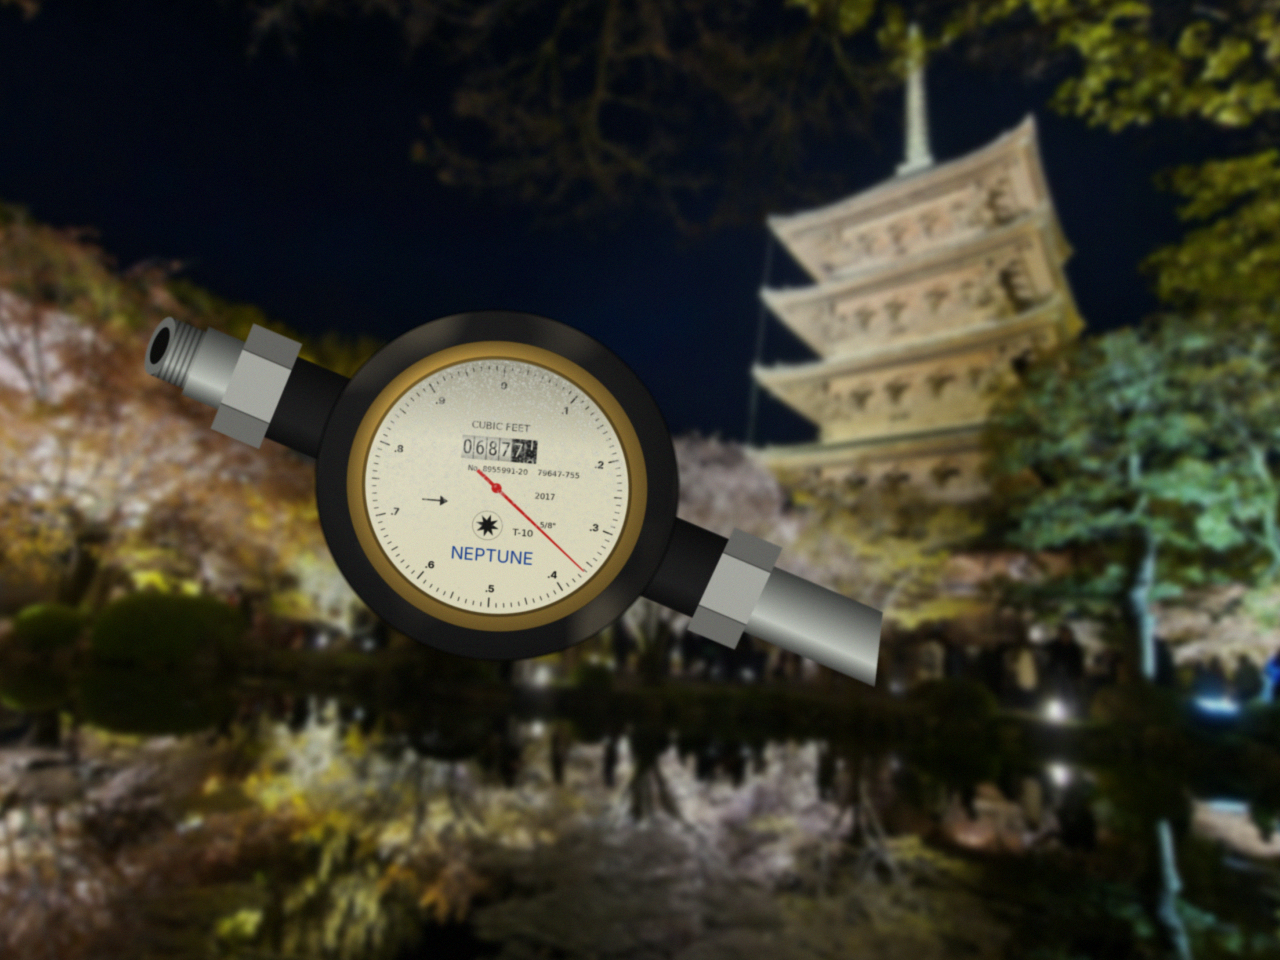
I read 68771.36 ft³
